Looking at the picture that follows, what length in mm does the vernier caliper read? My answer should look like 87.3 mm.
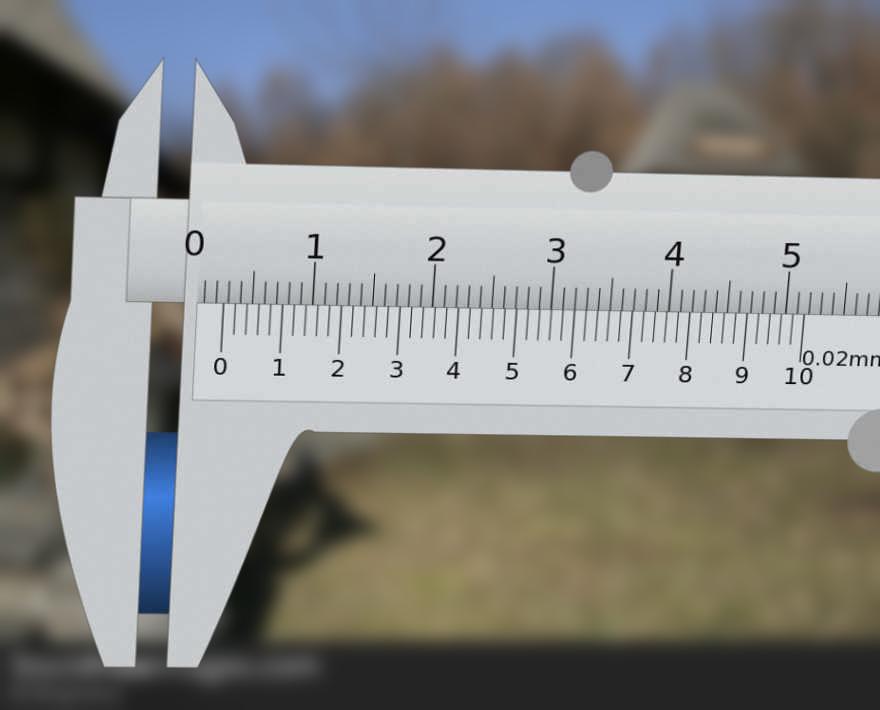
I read 2.6 mm
